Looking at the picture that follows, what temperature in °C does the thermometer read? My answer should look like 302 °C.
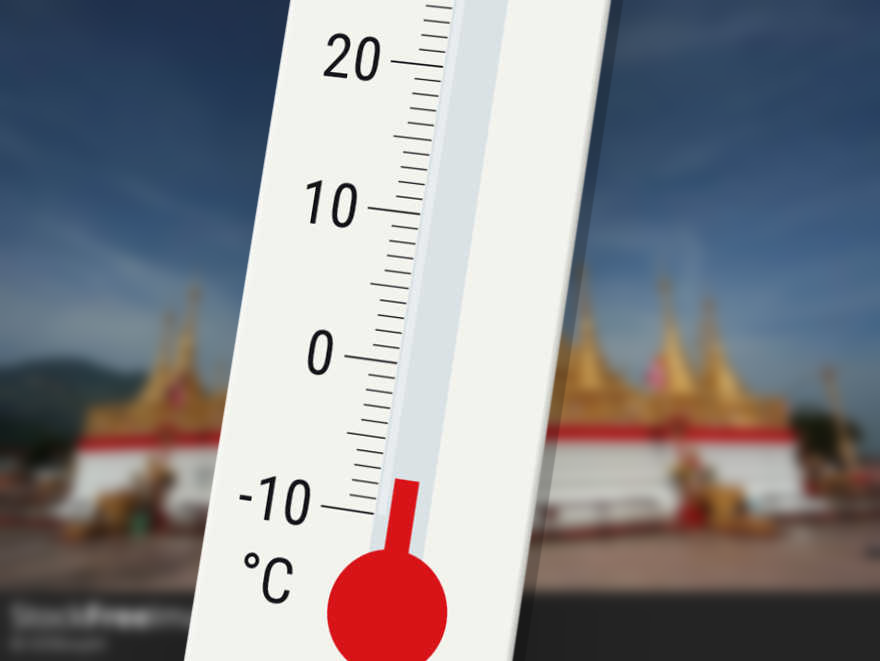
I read -7.5 °C
